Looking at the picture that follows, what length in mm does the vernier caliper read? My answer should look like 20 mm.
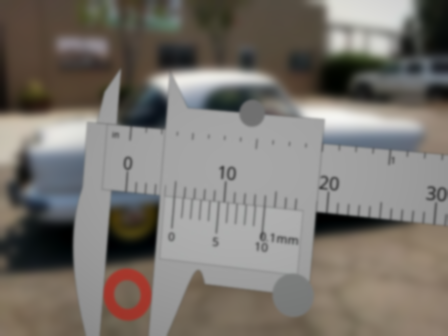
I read 5.0 mm
